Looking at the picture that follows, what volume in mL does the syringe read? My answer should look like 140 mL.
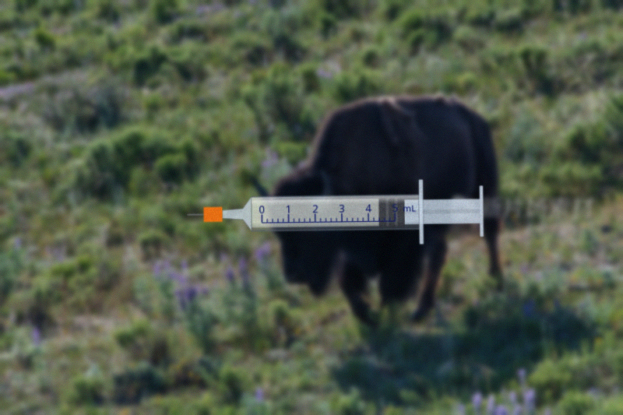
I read 4.4 mL
